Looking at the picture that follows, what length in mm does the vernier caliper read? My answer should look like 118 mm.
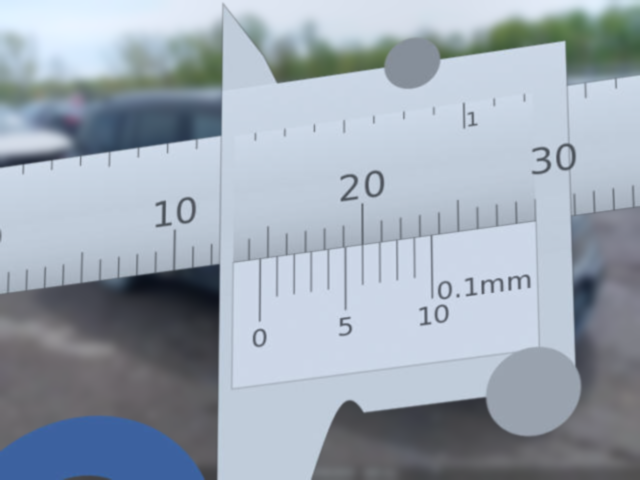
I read 14.6 mm
